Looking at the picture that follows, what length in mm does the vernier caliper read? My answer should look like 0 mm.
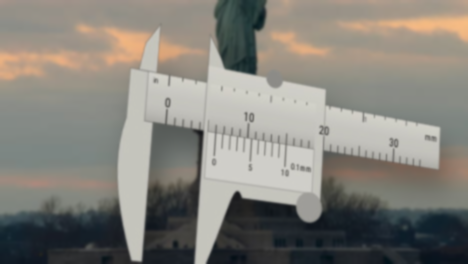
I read 6.0 mm
